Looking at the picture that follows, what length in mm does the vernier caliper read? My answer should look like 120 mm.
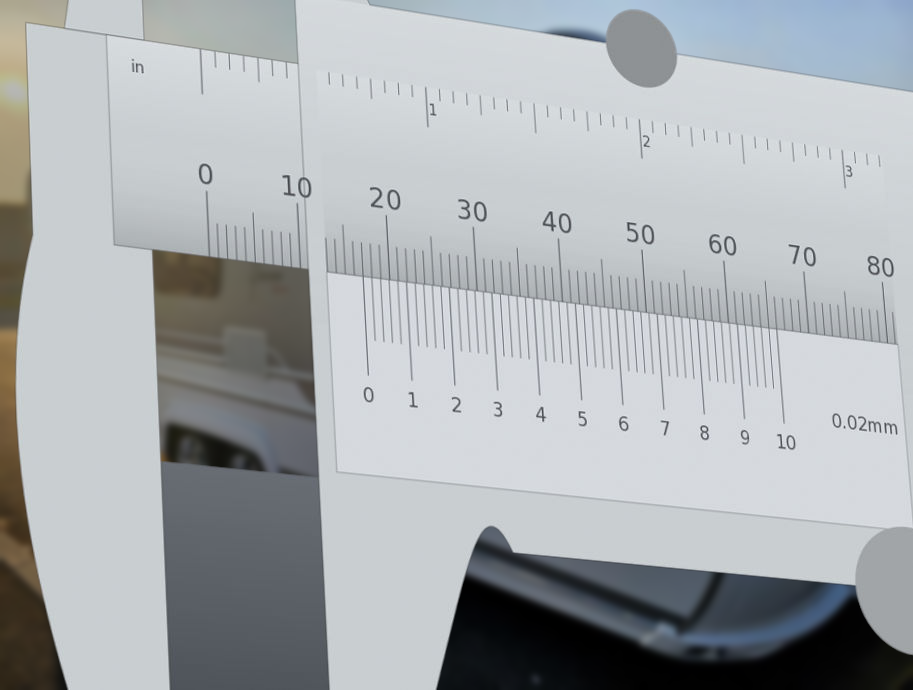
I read 17.0 mm
